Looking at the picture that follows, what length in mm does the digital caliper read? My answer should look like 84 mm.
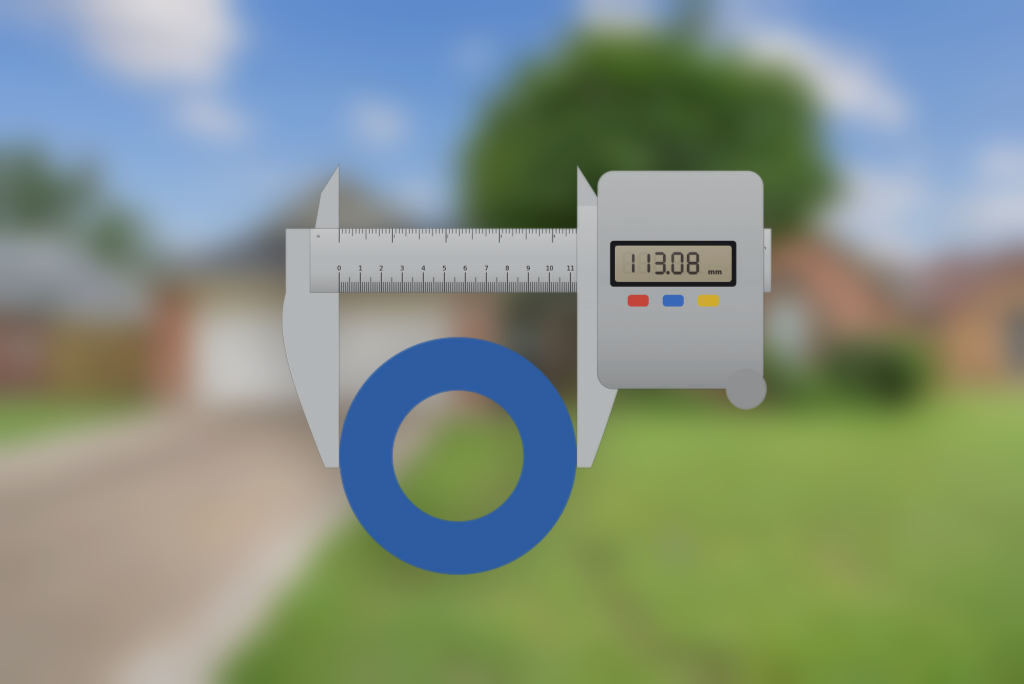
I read 113.08 mm
